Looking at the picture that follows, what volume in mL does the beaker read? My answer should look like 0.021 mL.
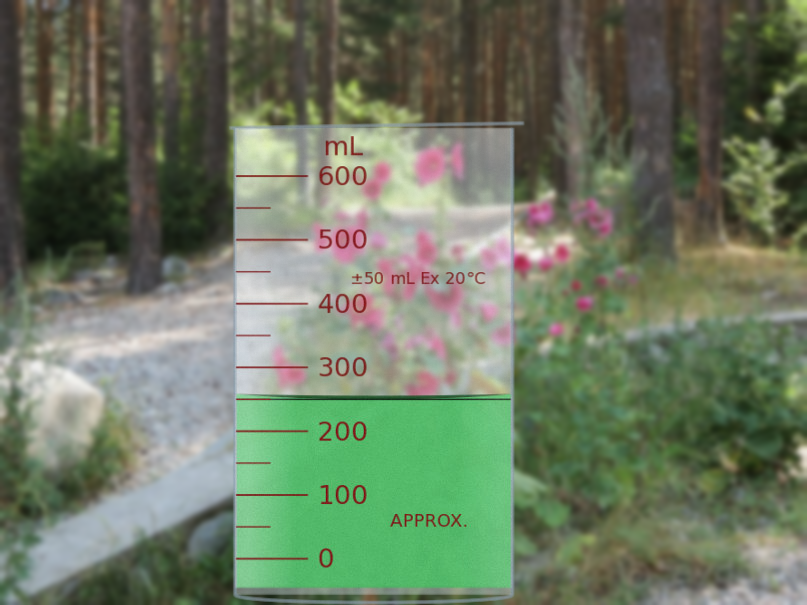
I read 250 mL
